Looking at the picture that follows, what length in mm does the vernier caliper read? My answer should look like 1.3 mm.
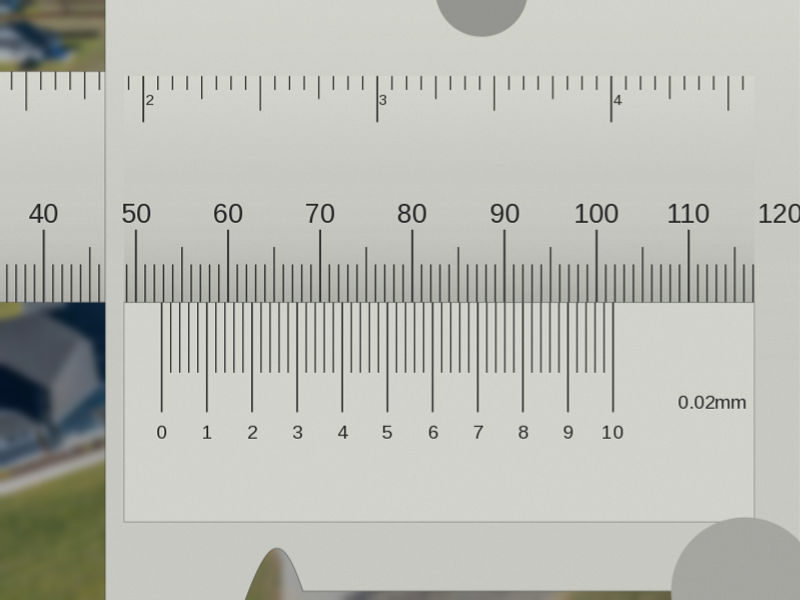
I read 52.8 mm
